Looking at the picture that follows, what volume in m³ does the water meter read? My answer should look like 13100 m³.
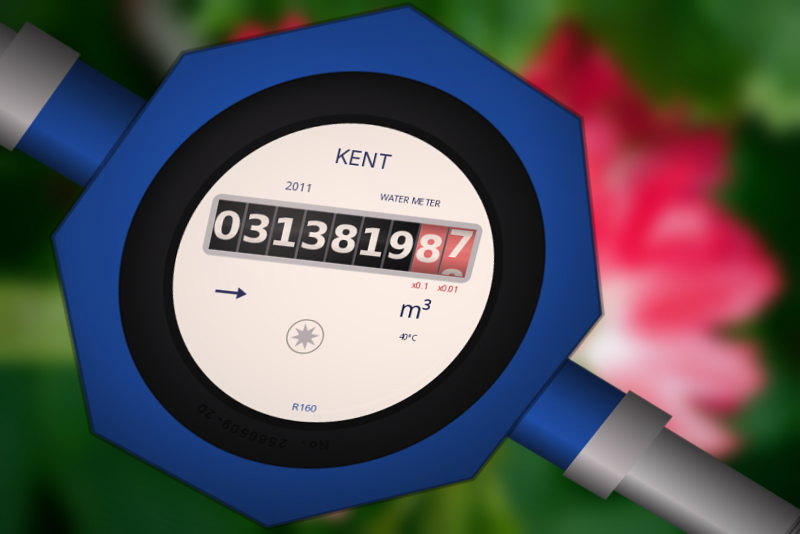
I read 313819.87 m³
